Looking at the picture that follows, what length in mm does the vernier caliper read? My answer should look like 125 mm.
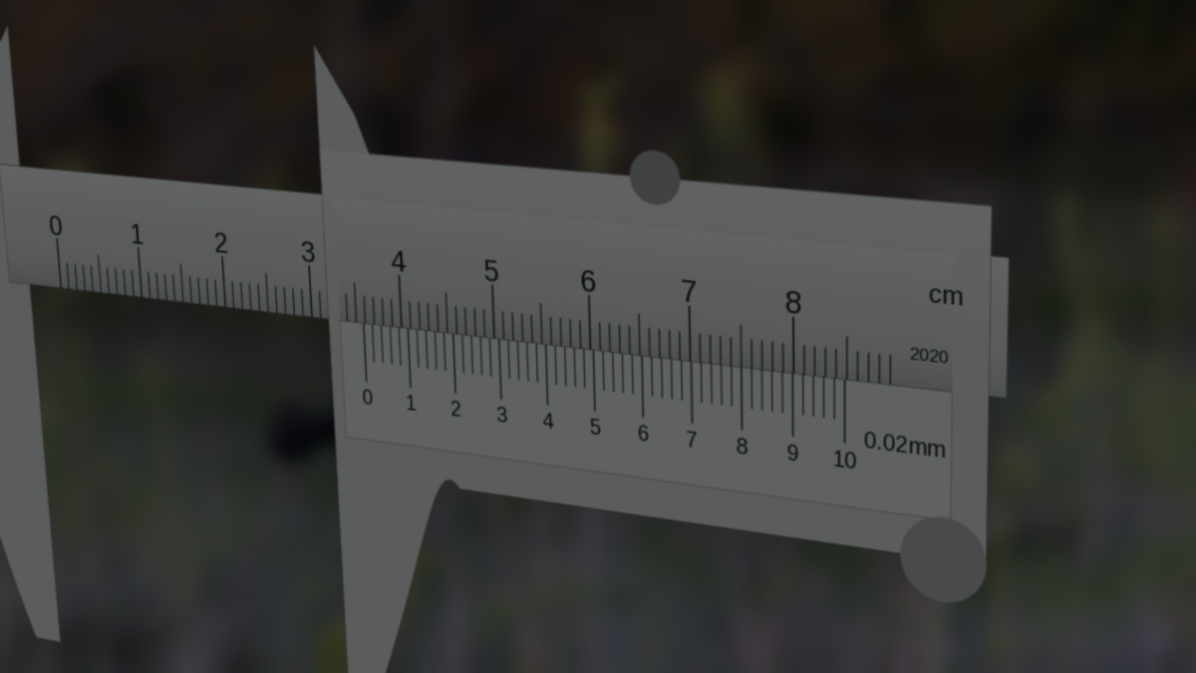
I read 35.8 mm
